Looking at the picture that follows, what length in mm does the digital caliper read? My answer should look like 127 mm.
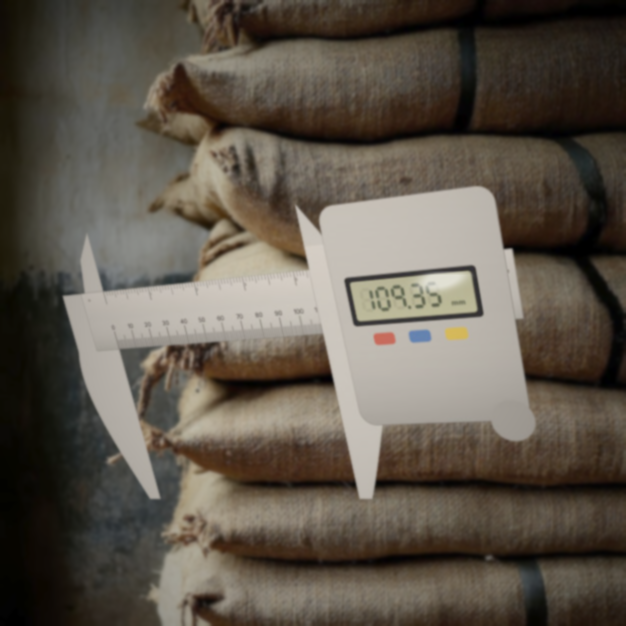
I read 109.35 mm
